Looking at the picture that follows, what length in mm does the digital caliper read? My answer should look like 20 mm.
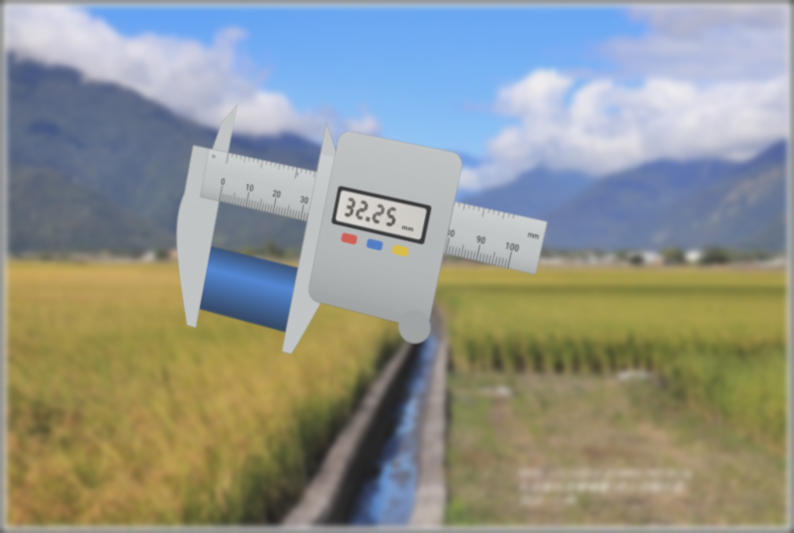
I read 32.25 mm
